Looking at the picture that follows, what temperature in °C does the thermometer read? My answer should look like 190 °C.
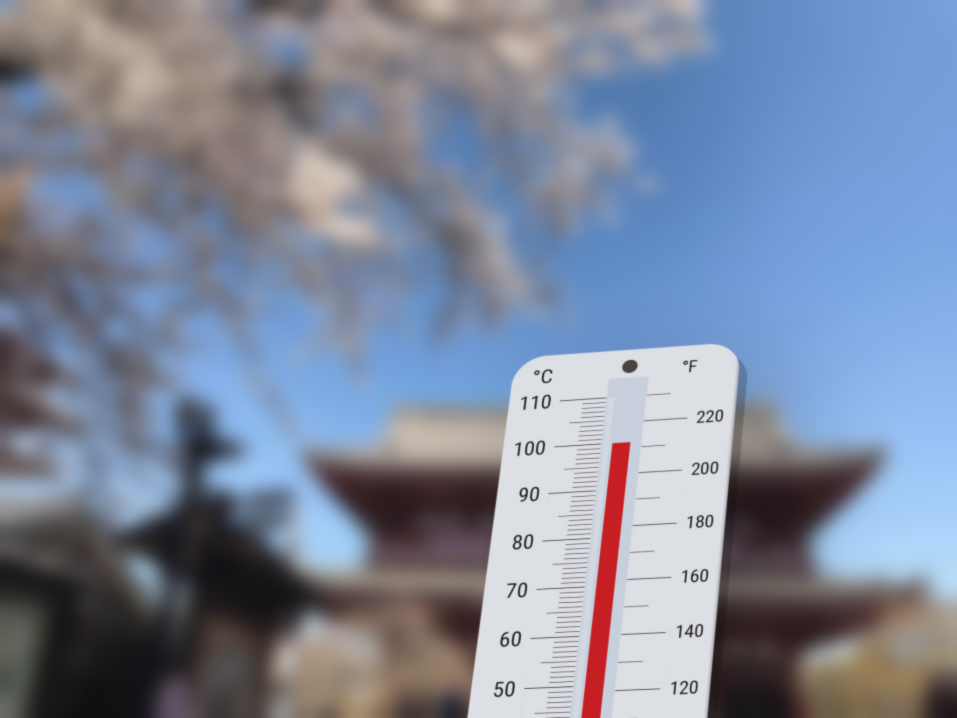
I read 100 °C
